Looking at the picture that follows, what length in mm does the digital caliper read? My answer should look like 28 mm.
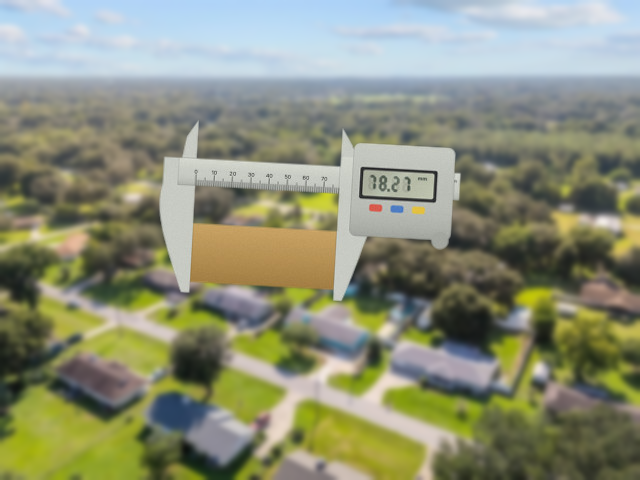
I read 78.27 mm
